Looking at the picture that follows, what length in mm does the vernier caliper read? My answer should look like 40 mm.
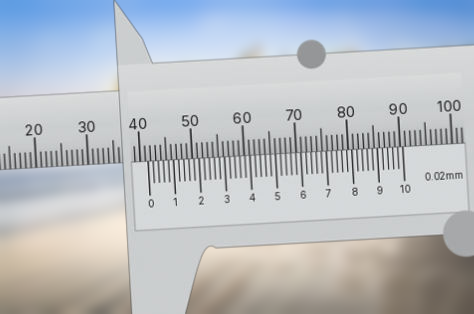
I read 41.5 mm
